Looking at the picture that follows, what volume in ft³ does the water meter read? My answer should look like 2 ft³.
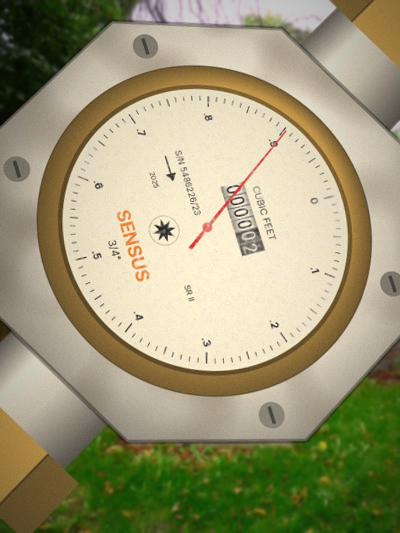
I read 1.90 ft³
